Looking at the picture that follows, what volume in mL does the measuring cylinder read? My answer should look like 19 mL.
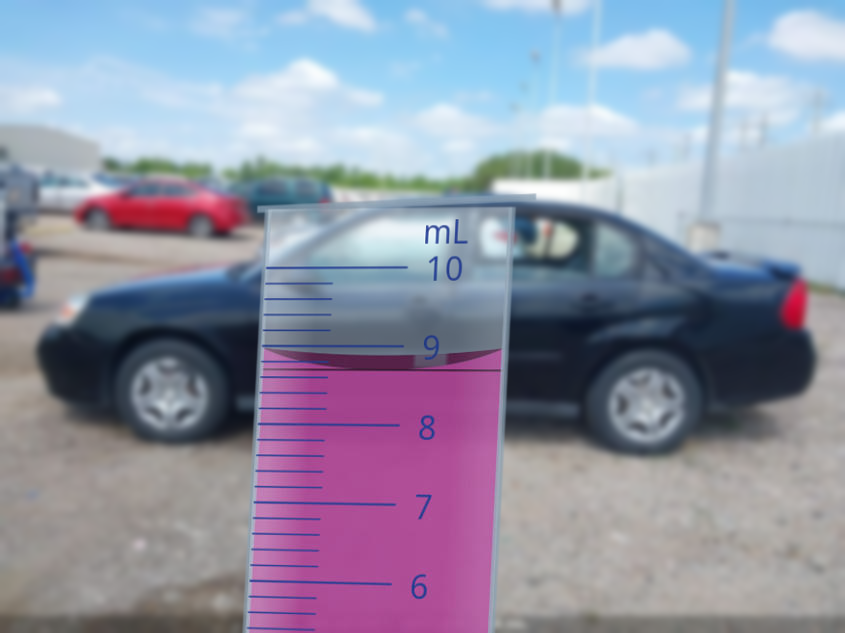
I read 8.7 mL
